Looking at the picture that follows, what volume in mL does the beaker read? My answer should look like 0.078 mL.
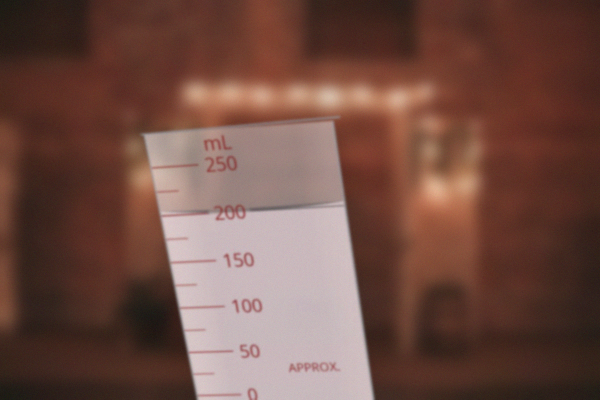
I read 200 mL
